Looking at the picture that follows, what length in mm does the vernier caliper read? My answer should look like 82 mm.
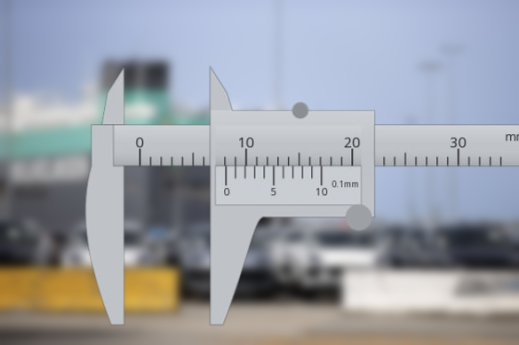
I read 8.1 mm
